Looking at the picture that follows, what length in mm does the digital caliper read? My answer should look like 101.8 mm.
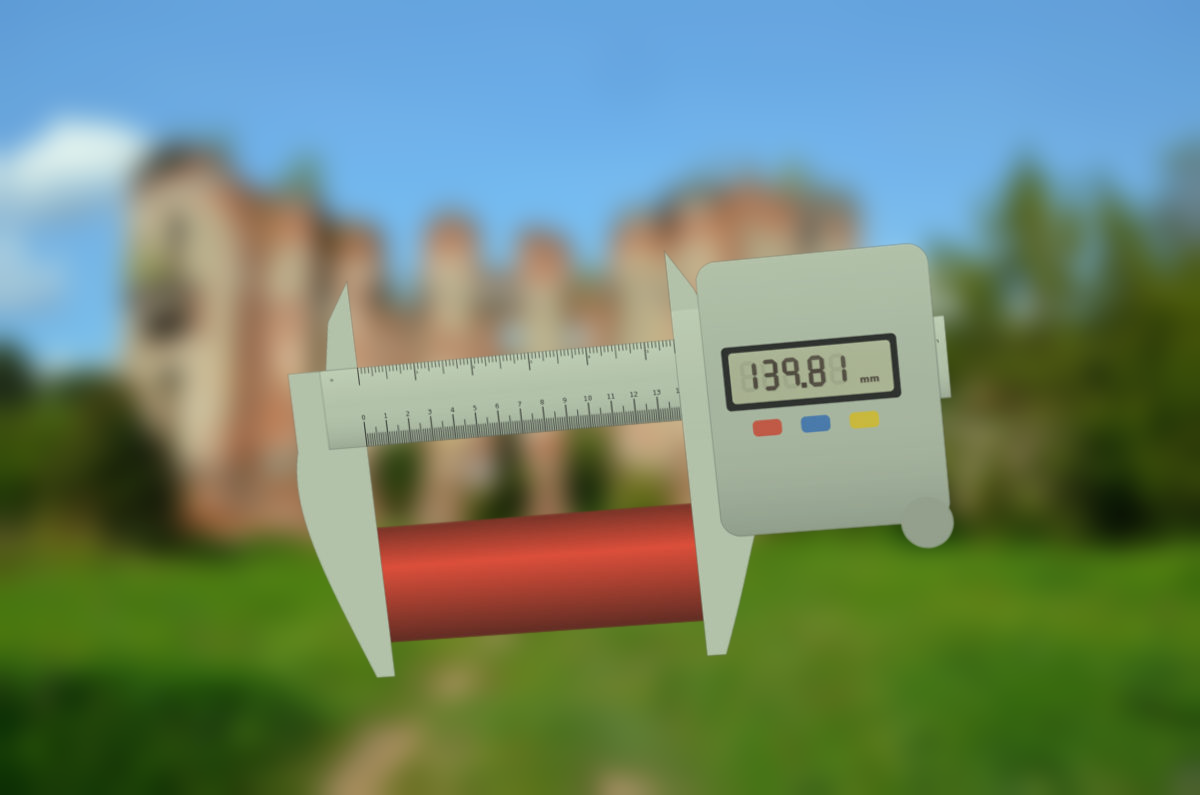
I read 139.81 mm
